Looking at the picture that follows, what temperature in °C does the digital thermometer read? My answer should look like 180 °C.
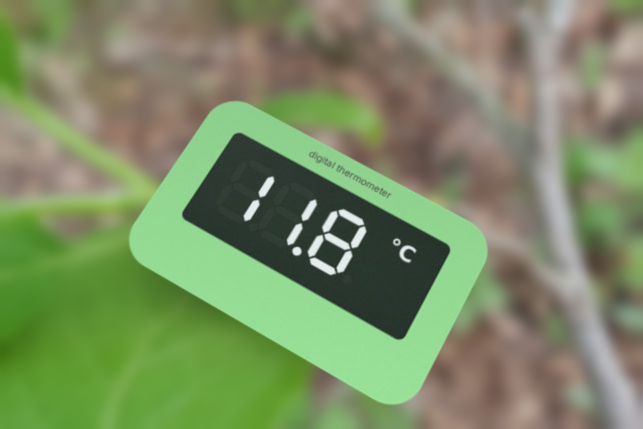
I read 11.8 °C
